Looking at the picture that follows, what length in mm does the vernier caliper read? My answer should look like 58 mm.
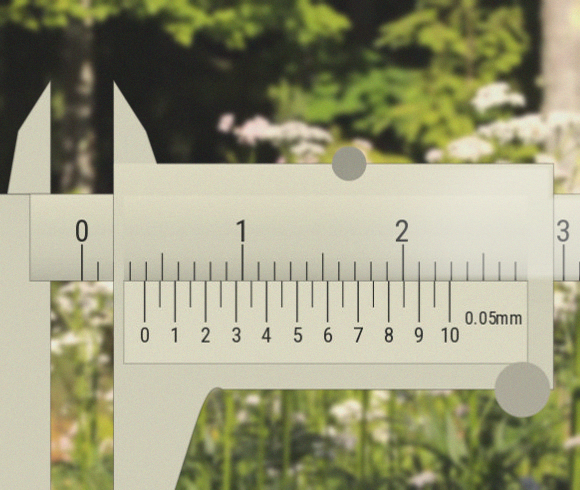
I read 3.9 mm
